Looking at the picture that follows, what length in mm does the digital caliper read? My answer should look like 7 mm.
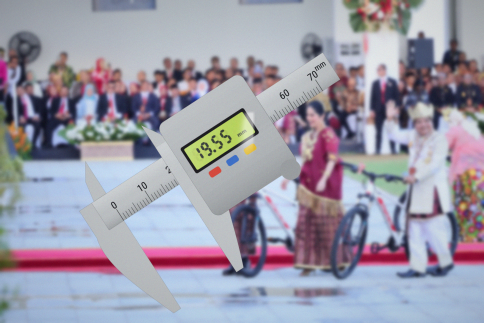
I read 19.55 mm
